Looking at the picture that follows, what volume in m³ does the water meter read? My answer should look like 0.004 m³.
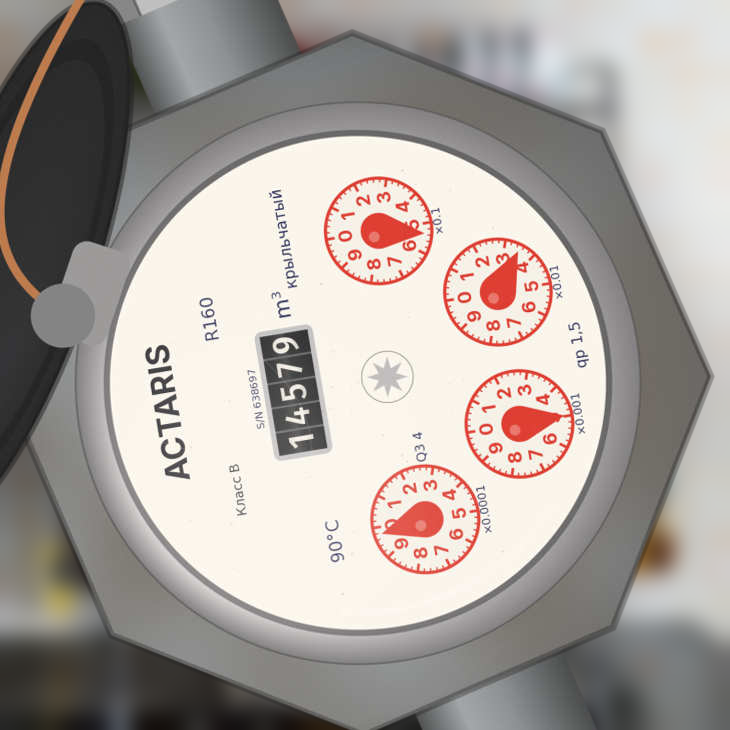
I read 14579.5349 m³
